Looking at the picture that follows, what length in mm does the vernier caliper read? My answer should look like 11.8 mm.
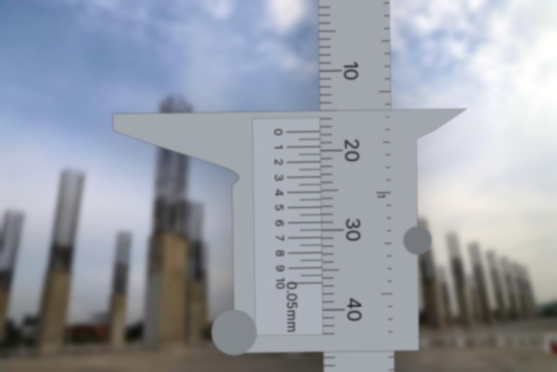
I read 17.6 mm
